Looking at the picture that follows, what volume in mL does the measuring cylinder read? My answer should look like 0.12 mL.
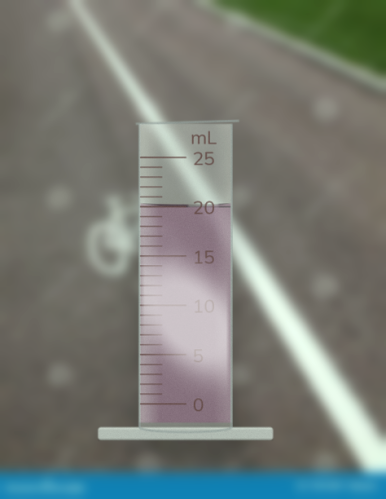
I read 20 mL
